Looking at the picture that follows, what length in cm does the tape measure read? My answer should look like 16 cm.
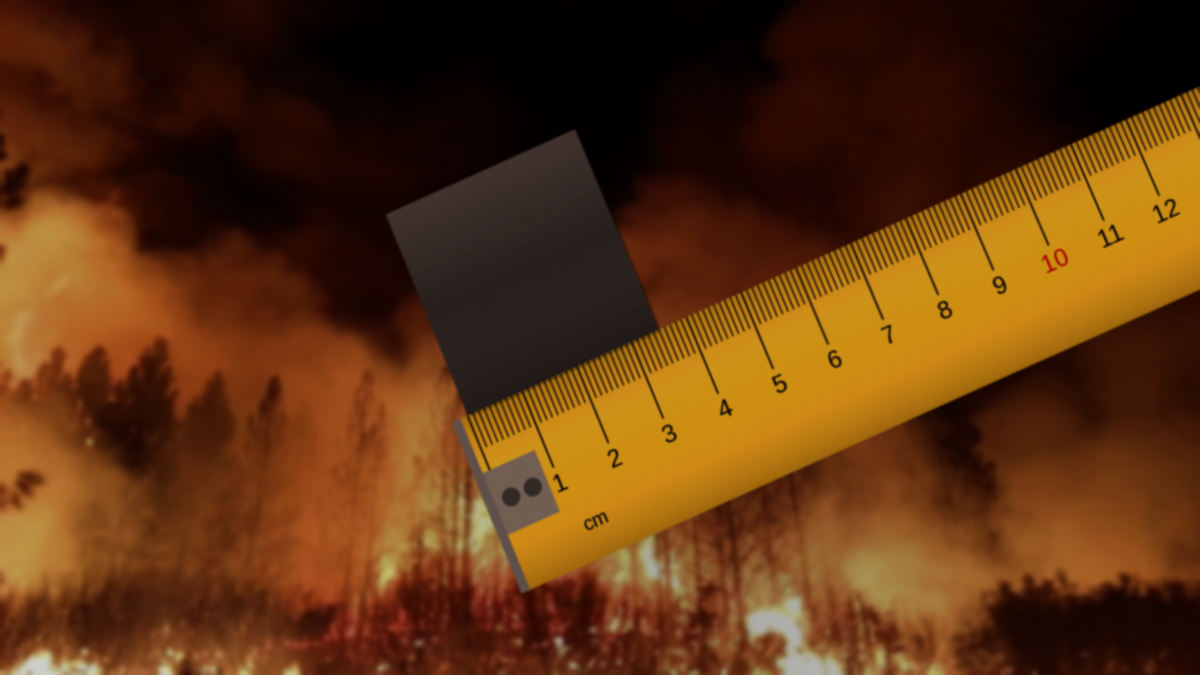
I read 3.5 cm
